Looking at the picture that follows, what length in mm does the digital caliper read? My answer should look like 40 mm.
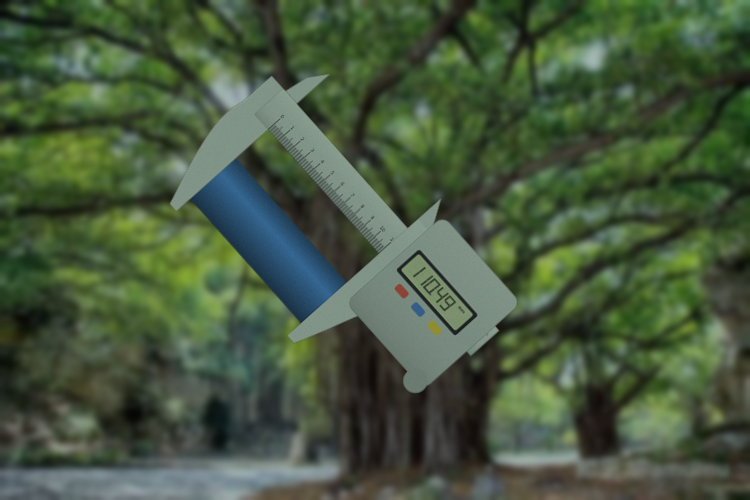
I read 110.49 mm
